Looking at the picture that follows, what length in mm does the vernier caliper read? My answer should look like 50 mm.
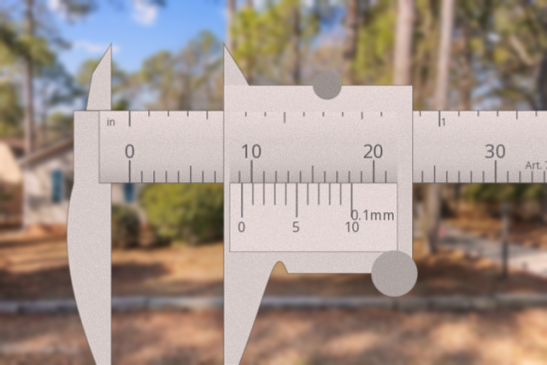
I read 9.2 mm
